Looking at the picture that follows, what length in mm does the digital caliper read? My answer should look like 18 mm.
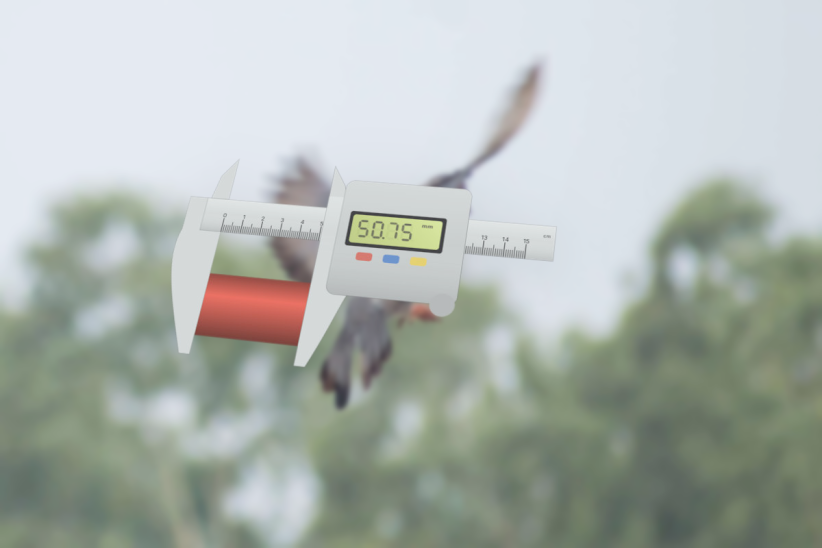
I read 50.75 mm
